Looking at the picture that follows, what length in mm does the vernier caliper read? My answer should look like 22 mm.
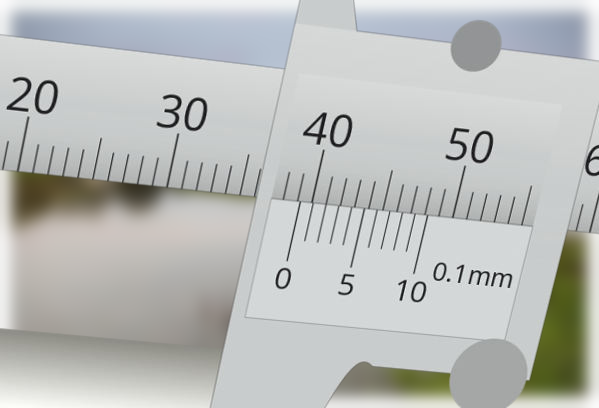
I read 39.2 mm
